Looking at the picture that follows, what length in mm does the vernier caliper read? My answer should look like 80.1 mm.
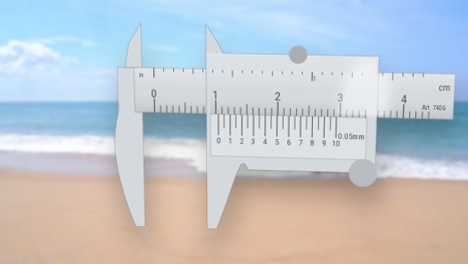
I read 10.4 mm
